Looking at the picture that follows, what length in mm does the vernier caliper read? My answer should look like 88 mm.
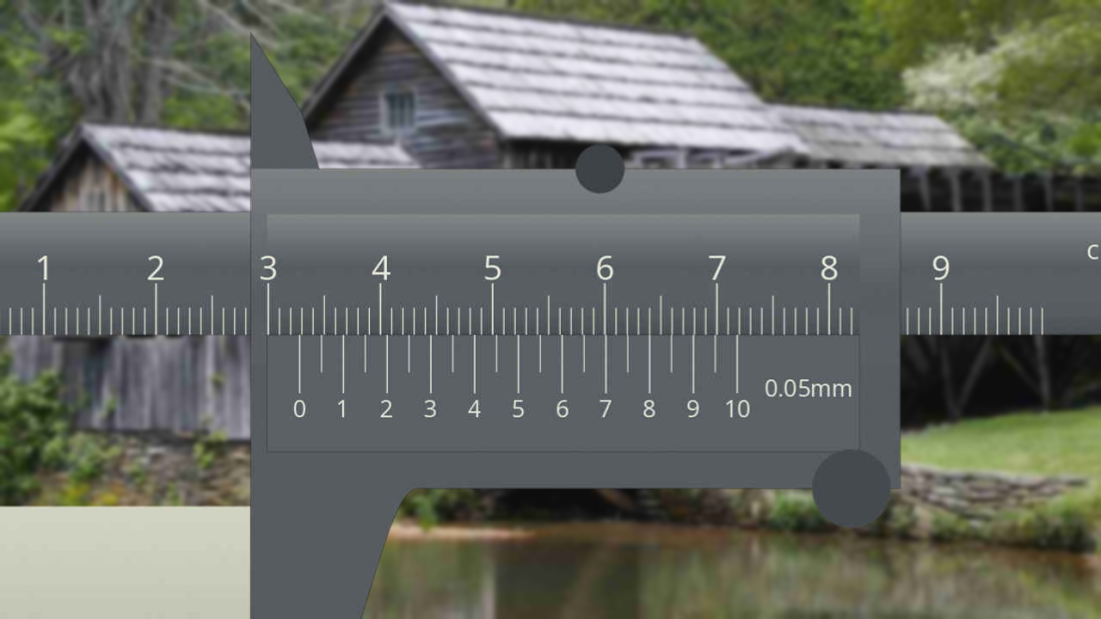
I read 32.8 mm
